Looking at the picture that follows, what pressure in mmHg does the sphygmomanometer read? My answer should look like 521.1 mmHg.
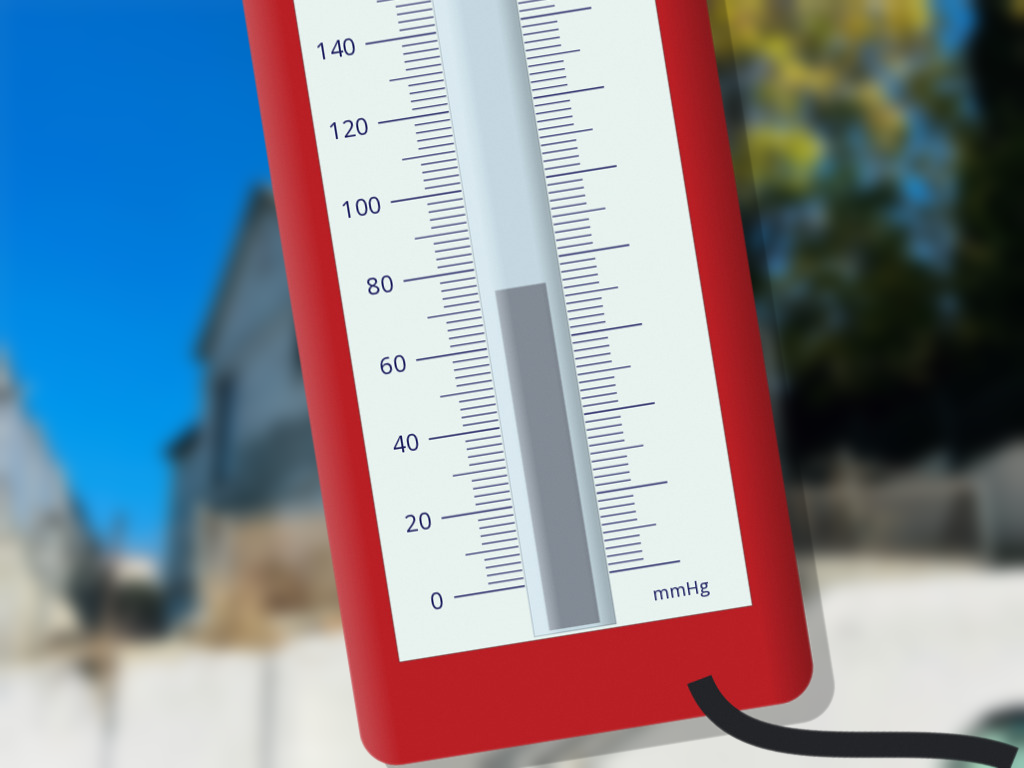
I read 74 mmHg
